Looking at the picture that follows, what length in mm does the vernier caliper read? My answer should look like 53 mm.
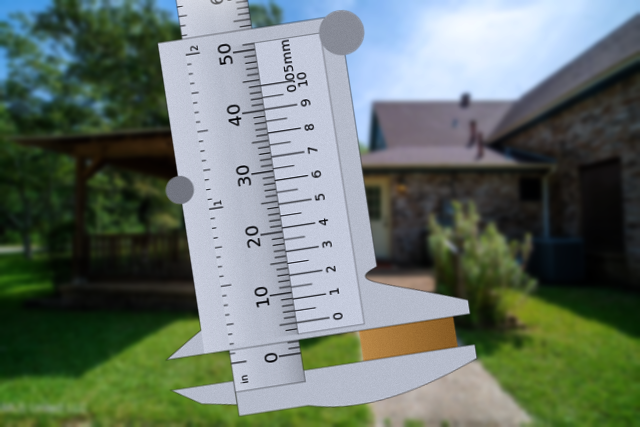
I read 5.0 mm
